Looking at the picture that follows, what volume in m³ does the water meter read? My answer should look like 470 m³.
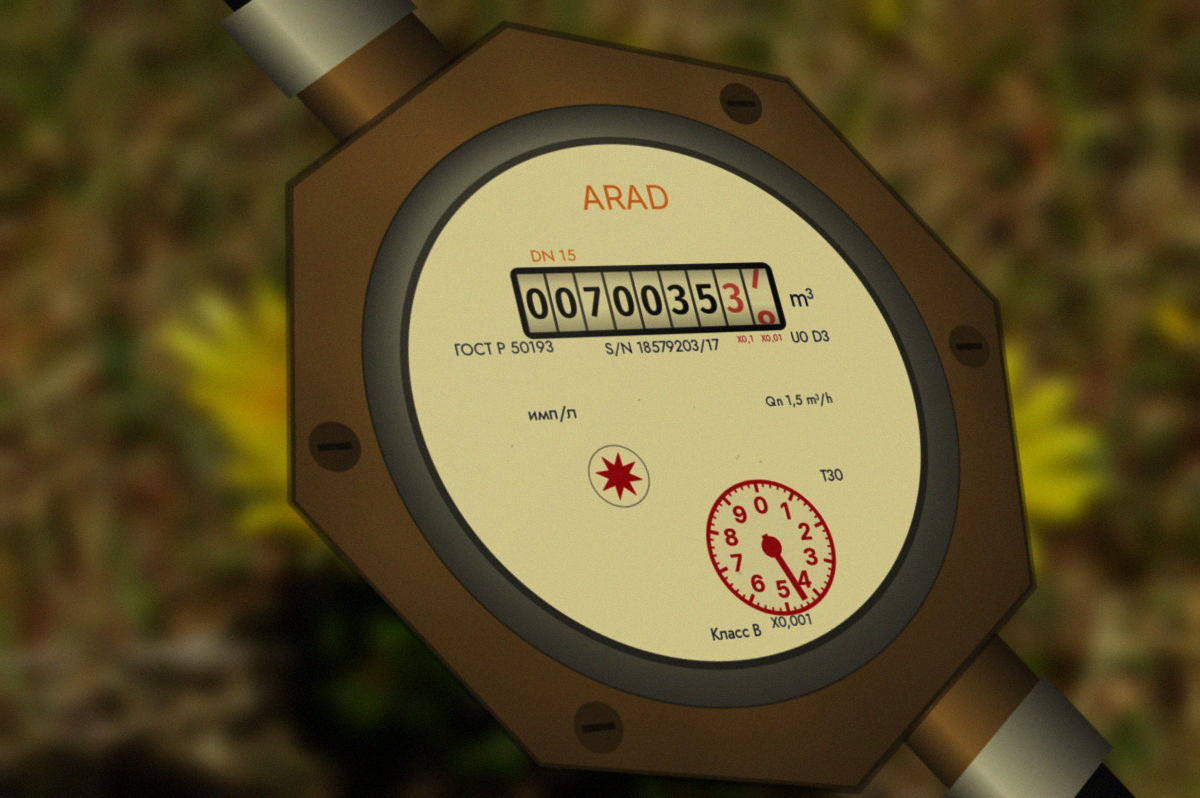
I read 70035.374 m³
